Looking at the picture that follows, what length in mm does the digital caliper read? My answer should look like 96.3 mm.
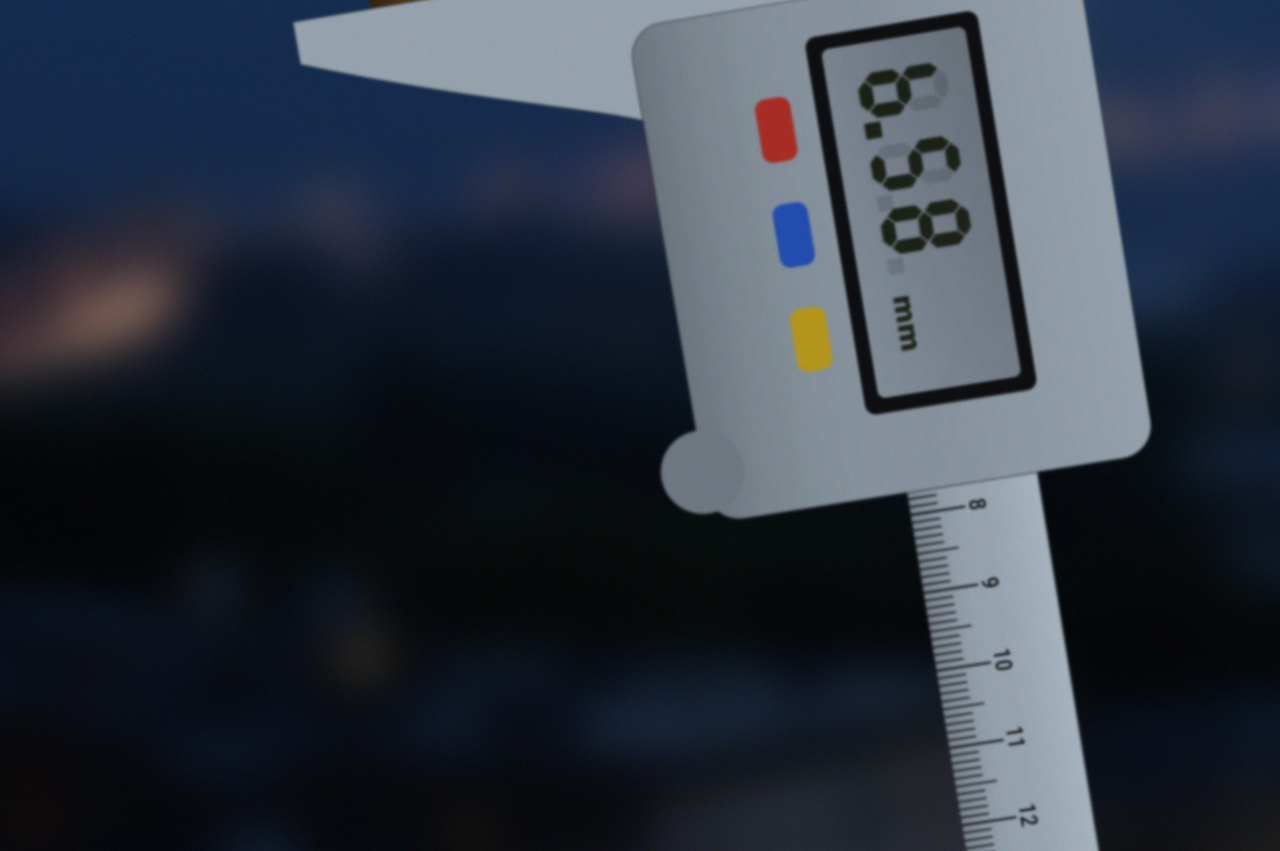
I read 6.58 mm
